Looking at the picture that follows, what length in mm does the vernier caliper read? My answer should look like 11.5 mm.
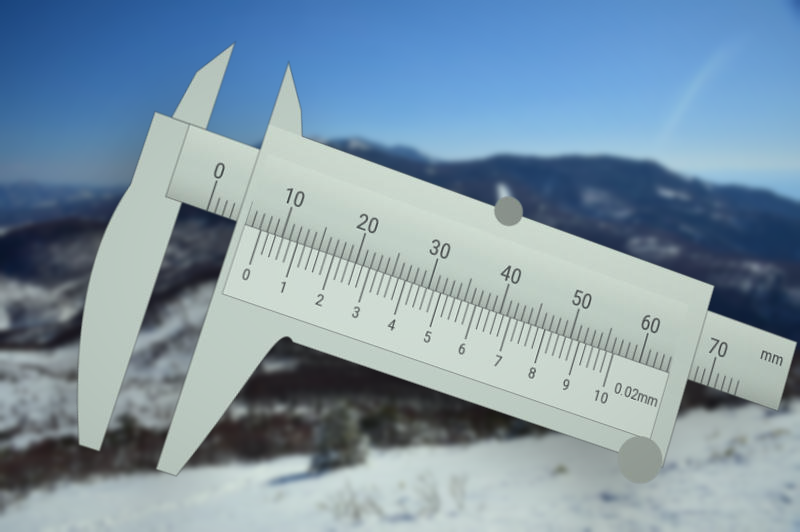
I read 7.2 mm
